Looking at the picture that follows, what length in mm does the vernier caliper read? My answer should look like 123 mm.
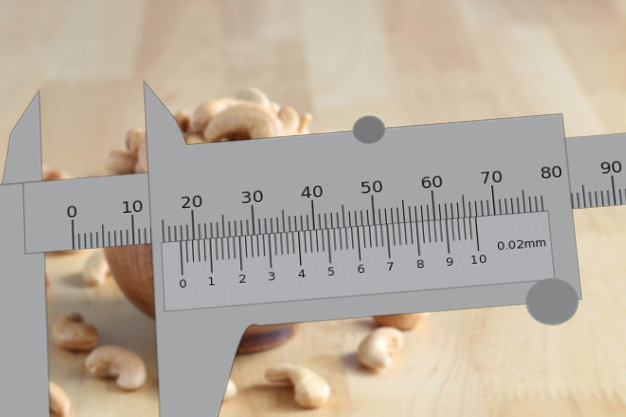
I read 17.8 mm
